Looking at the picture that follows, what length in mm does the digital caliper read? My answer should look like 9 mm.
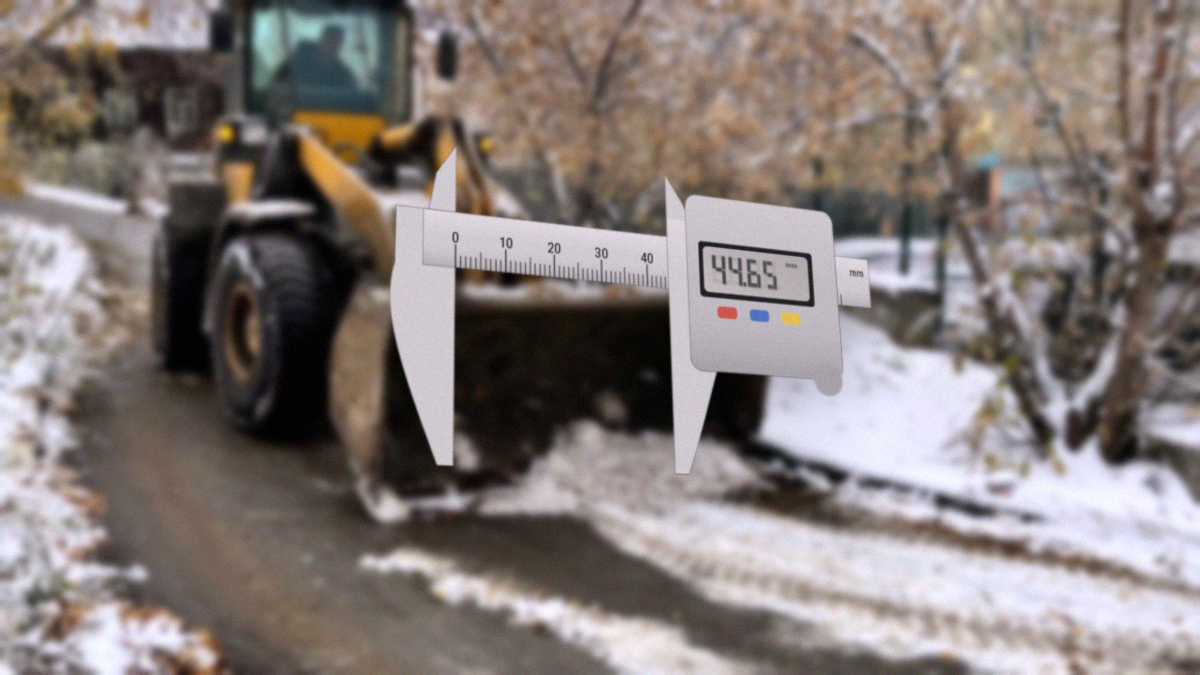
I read 44.65 mm
